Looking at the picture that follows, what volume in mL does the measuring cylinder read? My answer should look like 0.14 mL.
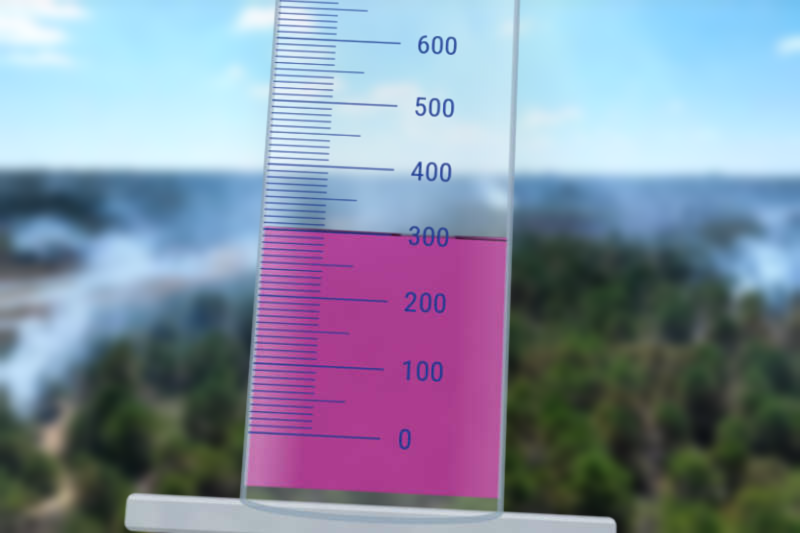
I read 300 mL
